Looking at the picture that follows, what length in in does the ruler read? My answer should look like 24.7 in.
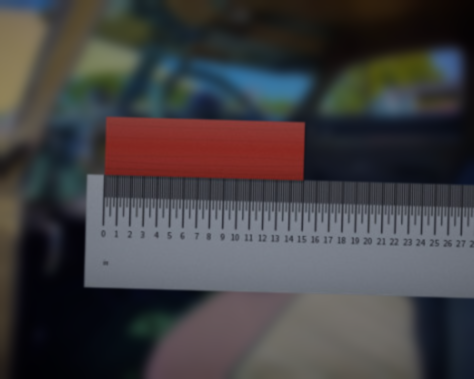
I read 15 in
